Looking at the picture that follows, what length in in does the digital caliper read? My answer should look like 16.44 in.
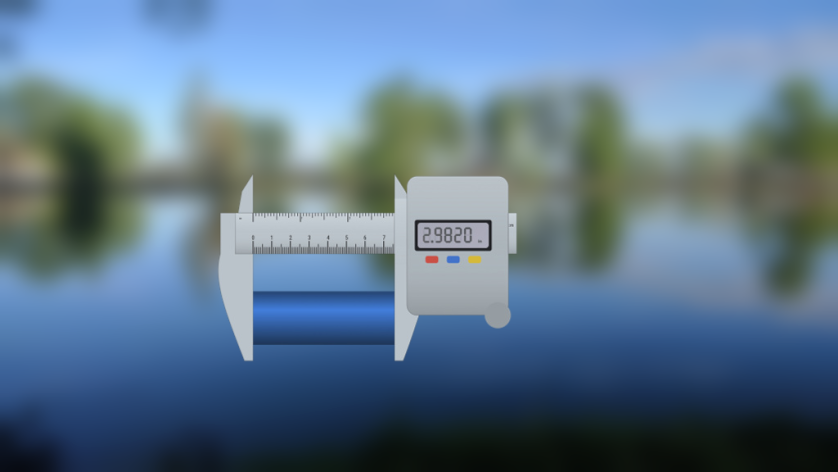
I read 2.9820 in
